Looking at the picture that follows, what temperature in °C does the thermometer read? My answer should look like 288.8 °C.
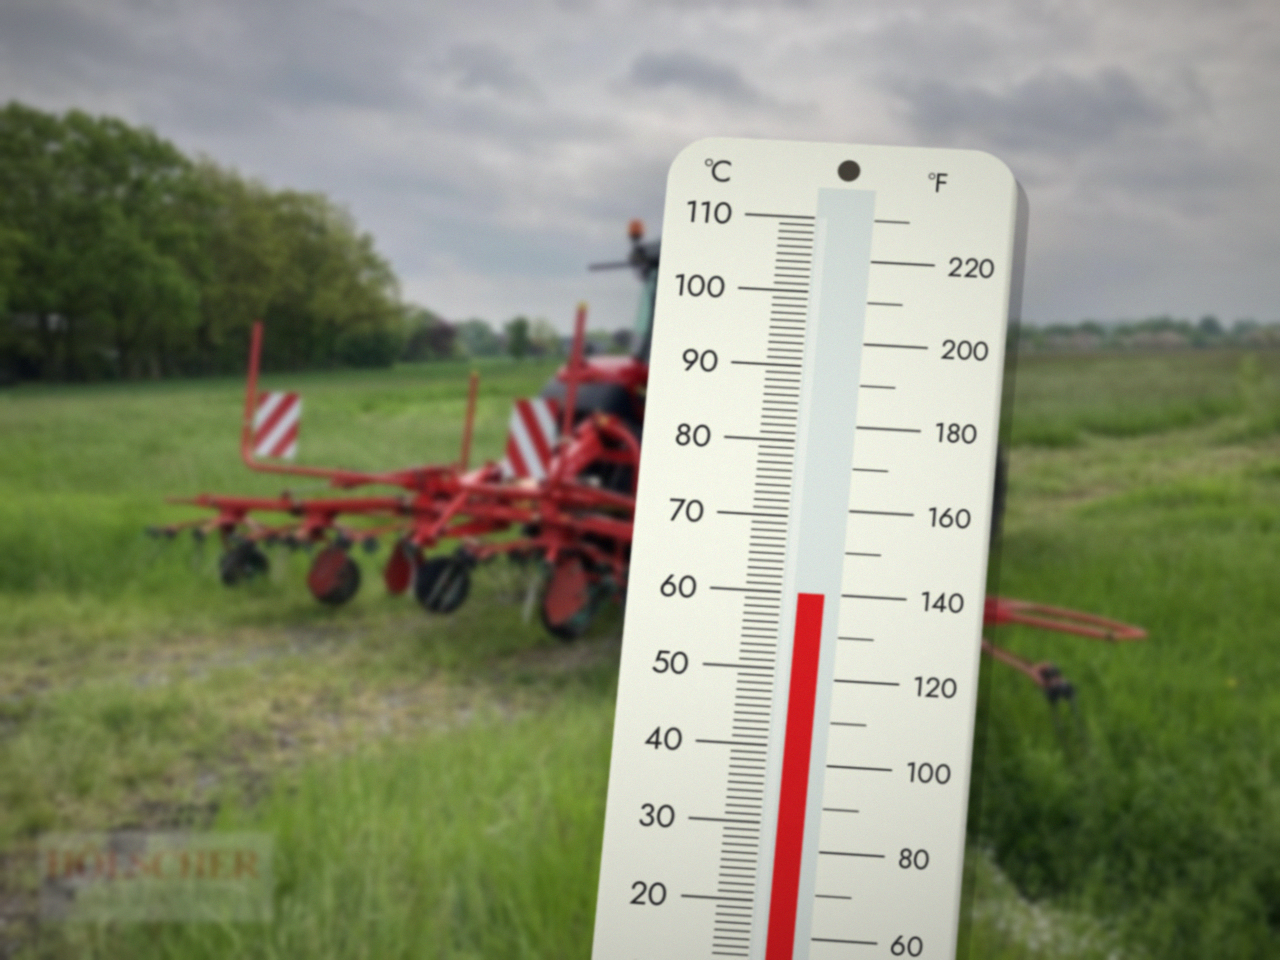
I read 60 °C
